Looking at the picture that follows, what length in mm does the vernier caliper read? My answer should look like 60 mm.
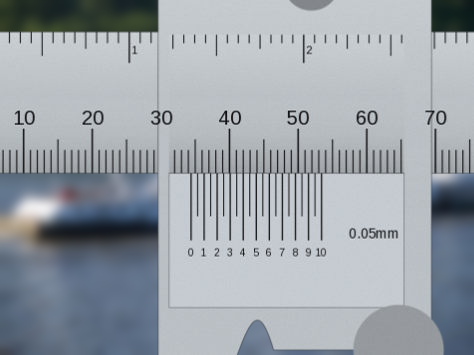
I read 34.4 mm
